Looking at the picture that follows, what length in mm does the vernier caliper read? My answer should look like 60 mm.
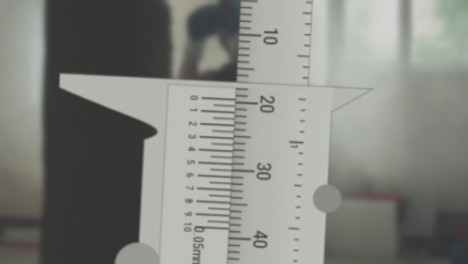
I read 19.6 mm
